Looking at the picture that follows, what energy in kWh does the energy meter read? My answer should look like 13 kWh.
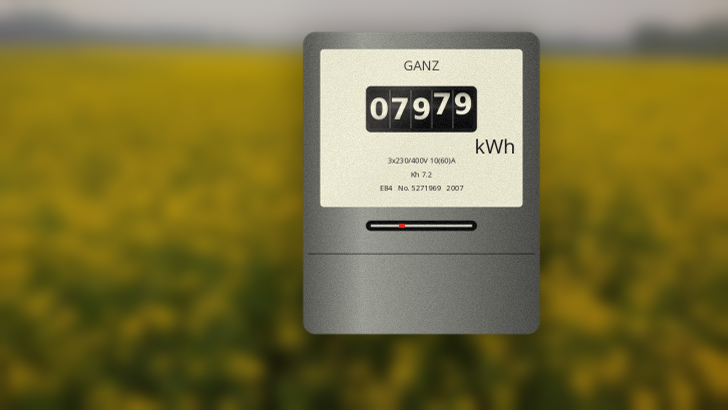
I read 7979 kWh
